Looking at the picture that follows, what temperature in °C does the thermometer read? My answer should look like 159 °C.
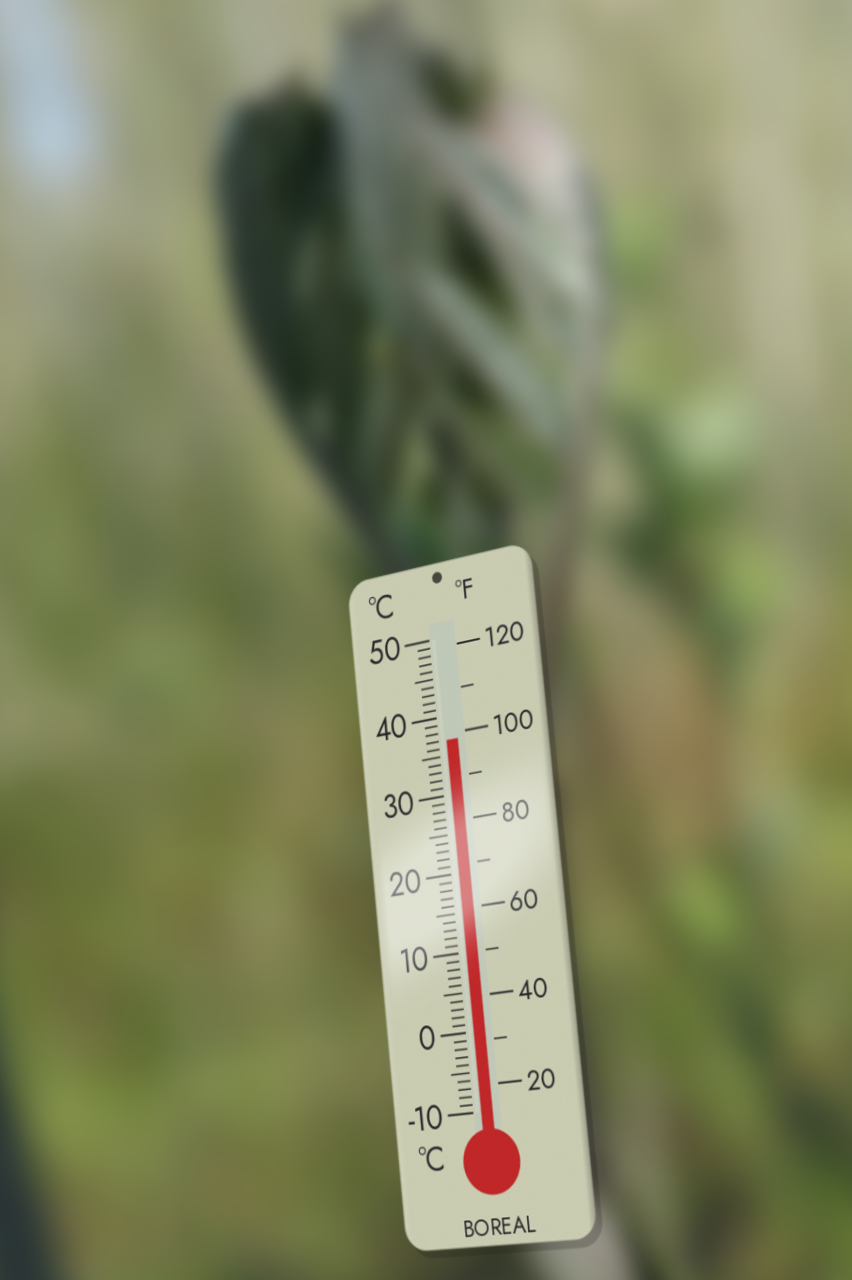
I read 37 °C
